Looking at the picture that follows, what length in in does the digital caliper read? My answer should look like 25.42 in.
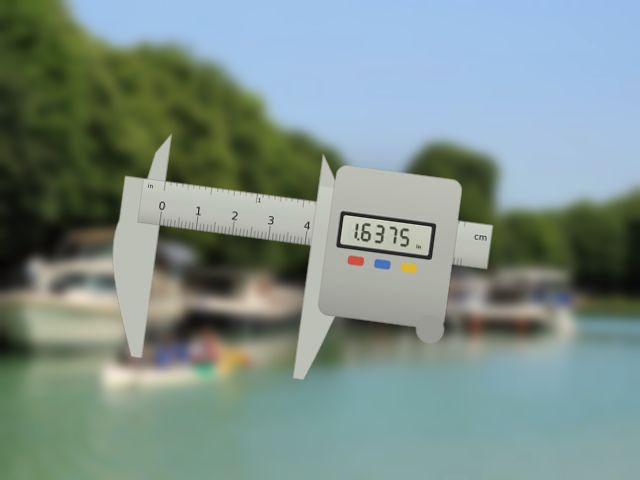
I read 1.6375 in
